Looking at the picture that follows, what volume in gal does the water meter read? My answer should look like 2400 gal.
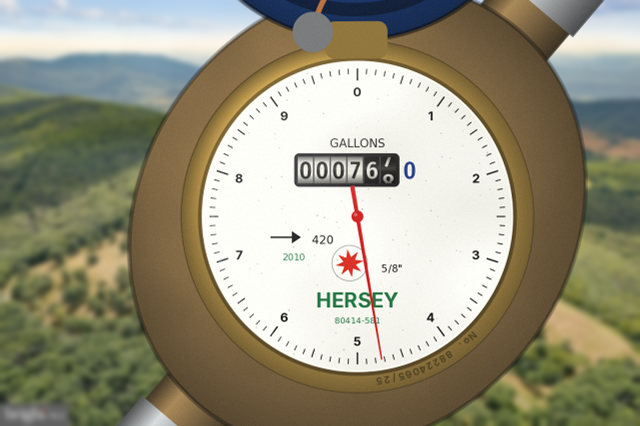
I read 7674.7 gal
